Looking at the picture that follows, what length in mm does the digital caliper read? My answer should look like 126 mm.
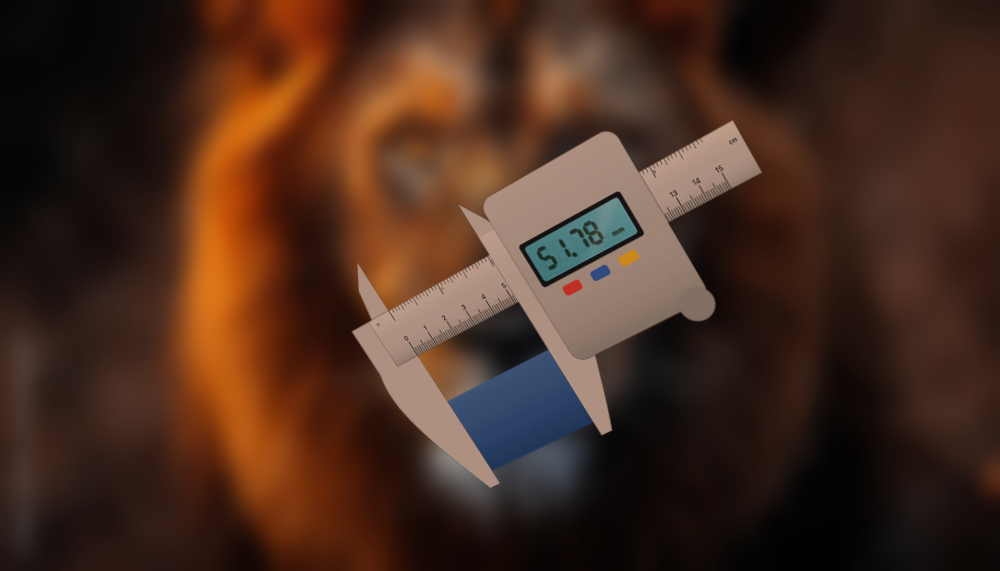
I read 51.78 mm
